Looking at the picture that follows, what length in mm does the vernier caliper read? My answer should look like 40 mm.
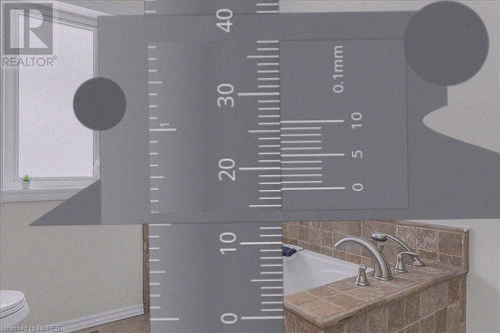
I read 17.2 mm
